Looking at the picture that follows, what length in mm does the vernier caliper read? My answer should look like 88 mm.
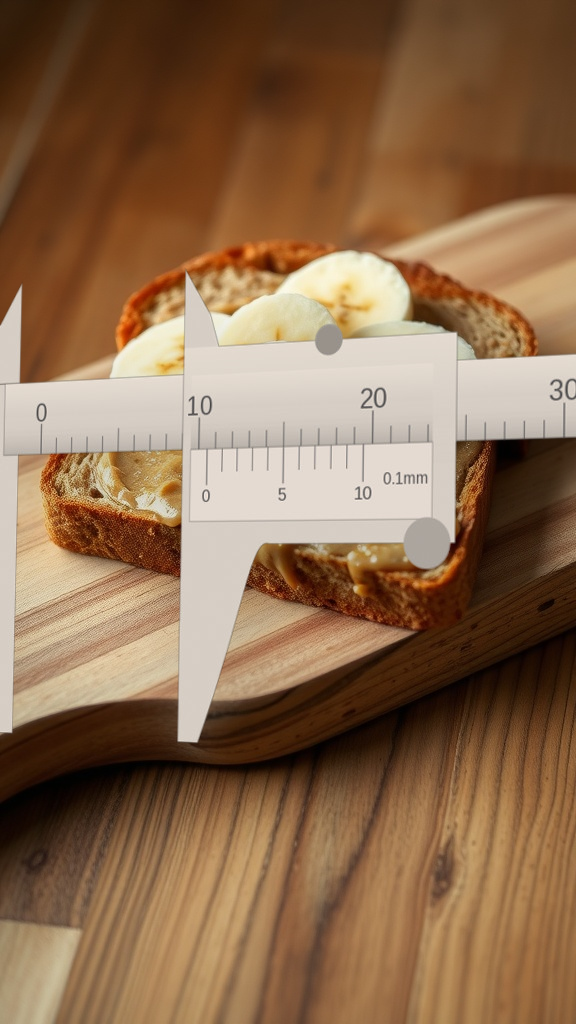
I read 10.5 mm
